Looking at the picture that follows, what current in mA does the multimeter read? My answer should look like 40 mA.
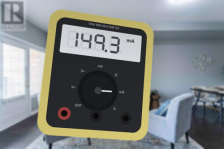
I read 149.3 mA
